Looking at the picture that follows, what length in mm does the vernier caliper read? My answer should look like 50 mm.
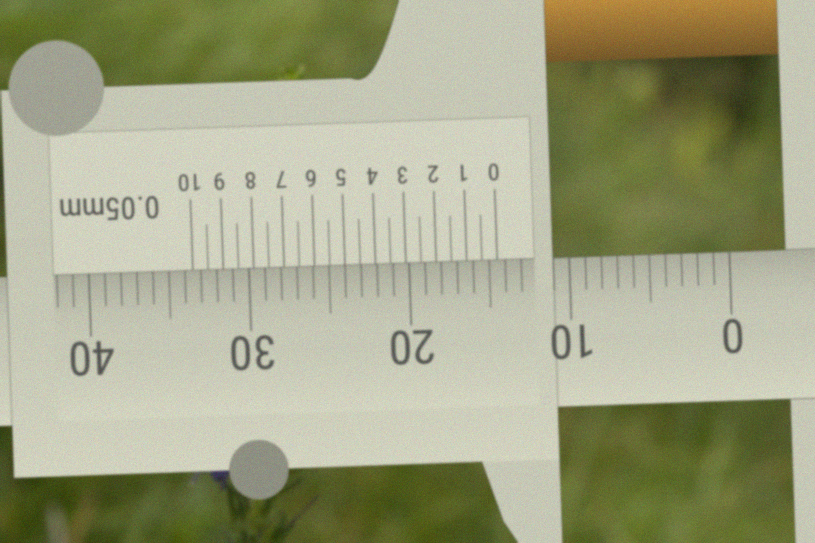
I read 14.5 mm
